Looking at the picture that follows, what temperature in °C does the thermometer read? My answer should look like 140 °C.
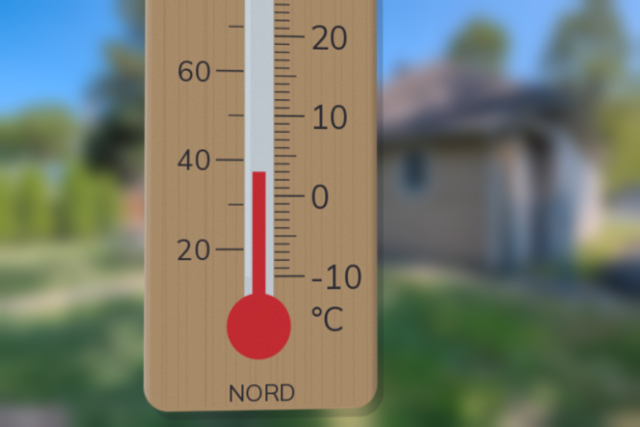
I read 3 °C
